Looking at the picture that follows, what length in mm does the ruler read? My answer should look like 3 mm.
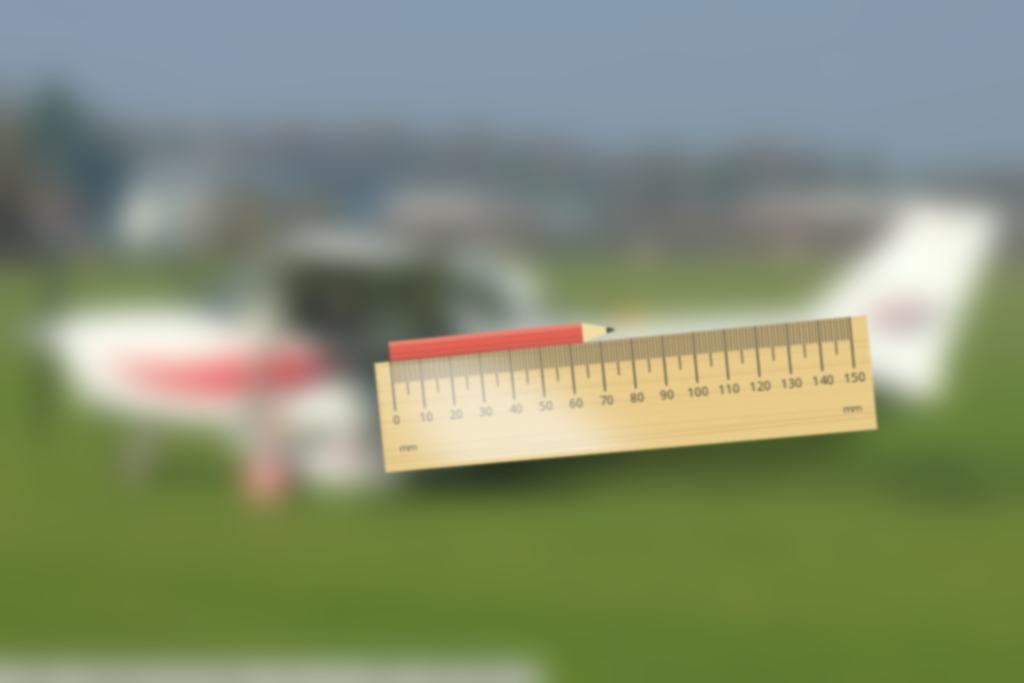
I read 75 mm
